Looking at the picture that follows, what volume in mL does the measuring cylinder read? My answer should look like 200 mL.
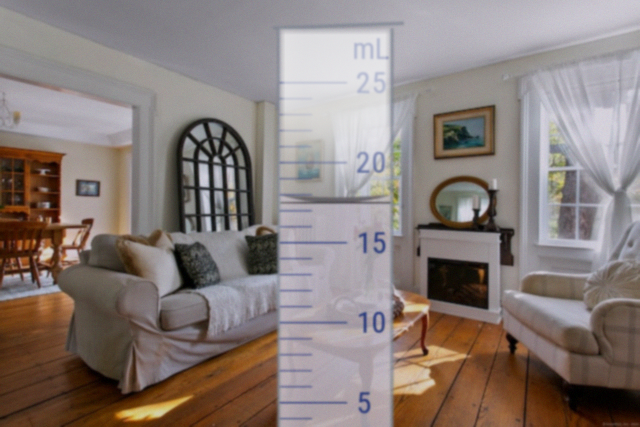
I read 17.5 mL
